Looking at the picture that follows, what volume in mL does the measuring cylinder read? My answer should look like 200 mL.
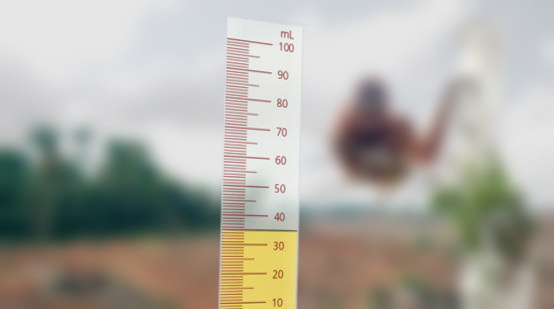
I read 35 mL
